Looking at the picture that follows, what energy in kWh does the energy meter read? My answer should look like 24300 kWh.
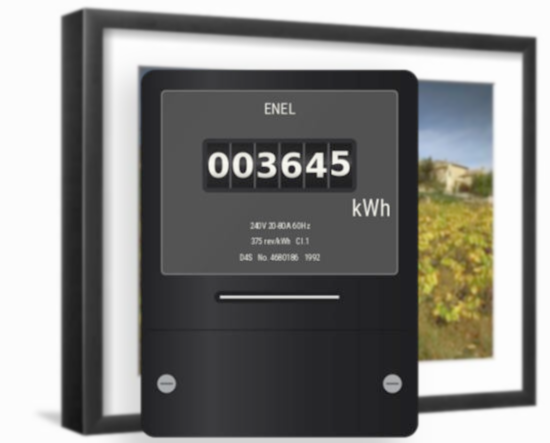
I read 3645 kWh
